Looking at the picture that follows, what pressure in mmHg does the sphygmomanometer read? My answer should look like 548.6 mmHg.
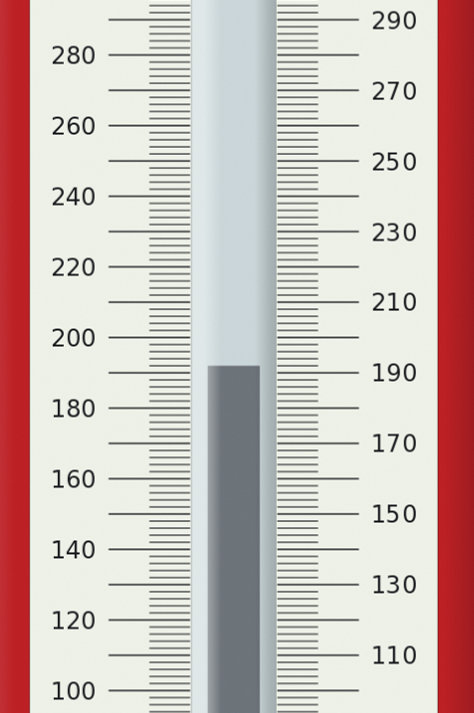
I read 192 mmHg
